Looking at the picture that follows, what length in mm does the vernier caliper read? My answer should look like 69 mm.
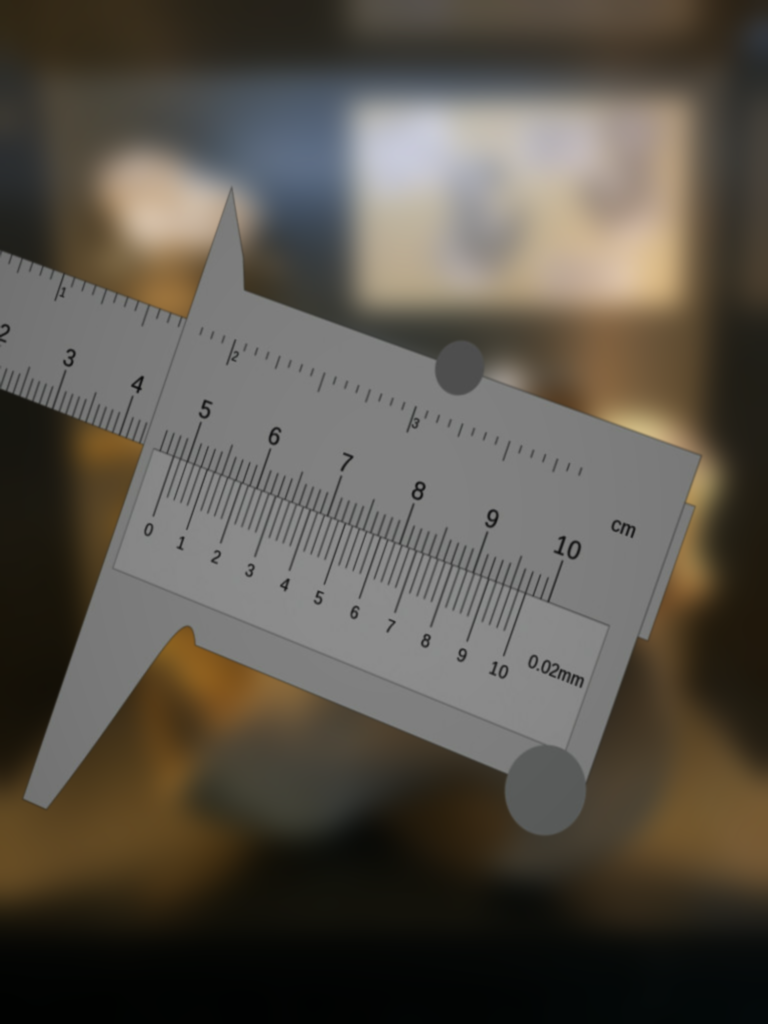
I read 48.0 mm
